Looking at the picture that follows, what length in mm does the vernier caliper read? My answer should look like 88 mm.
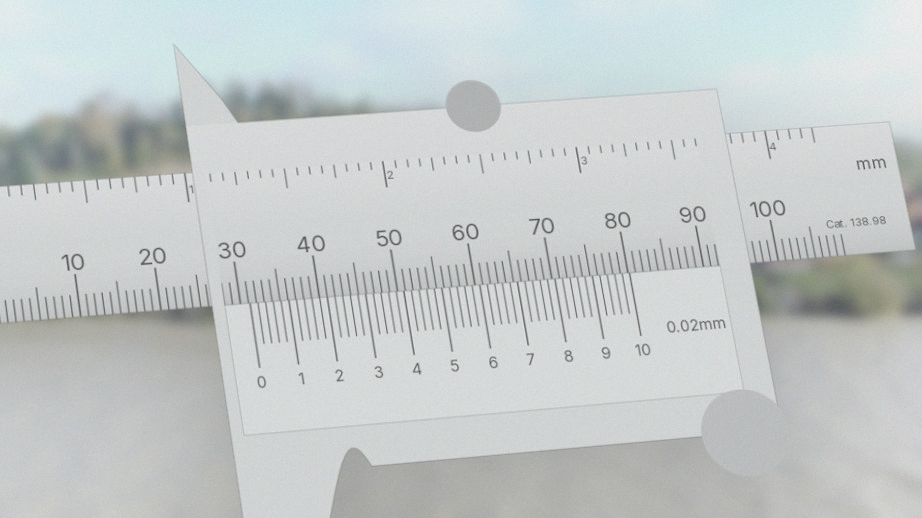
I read 31.2 mm
